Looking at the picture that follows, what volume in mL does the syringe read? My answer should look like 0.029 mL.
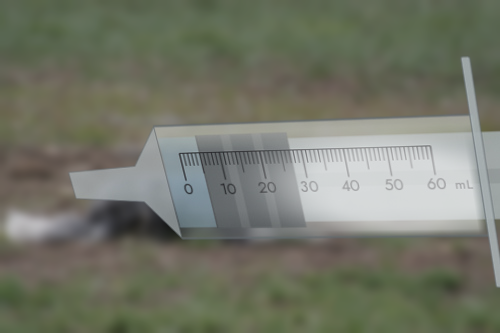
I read 5 mL
